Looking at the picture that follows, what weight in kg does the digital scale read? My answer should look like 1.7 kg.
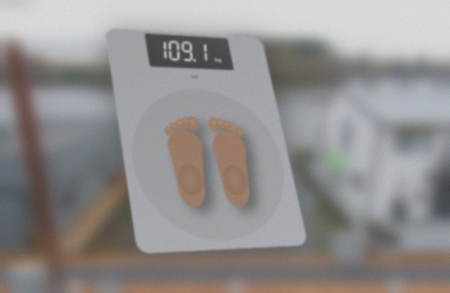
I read 109.1 kg
